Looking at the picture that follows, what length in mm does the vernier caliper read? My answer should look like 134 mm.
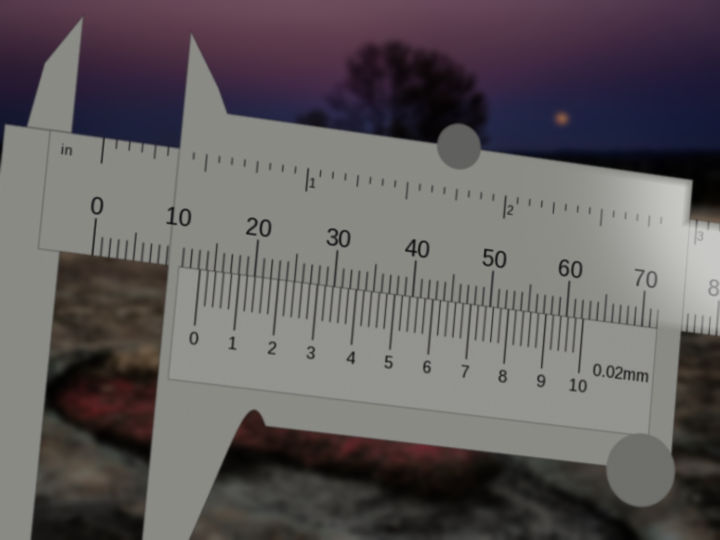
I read 13.2 mm
